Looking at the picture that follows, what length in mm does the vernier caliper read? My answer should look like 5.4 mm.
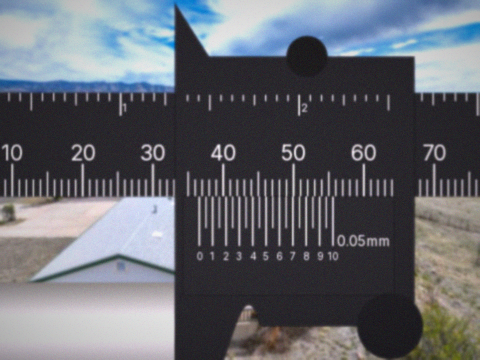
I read 36.6 mm
